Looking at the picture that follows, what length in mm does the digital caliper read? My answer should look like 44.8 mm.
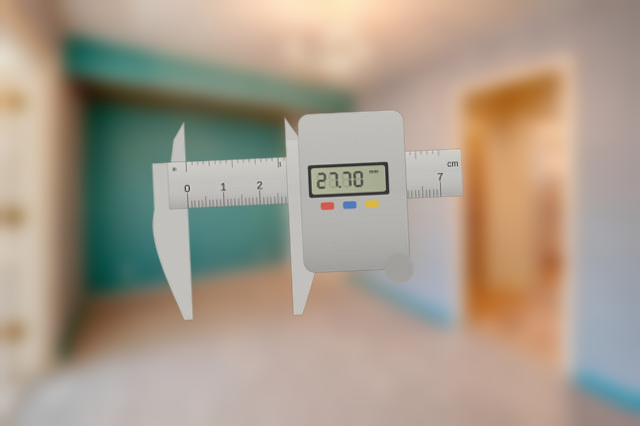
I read 27.70 mm
